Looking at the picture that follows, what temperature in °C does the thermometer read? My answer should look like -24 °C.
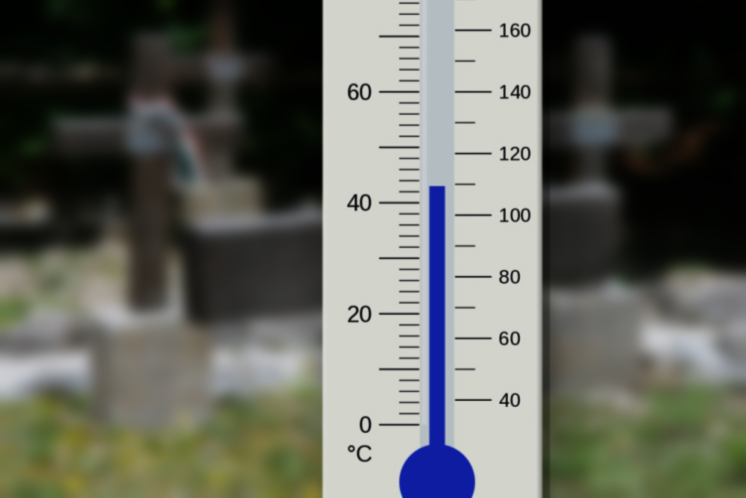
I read 43 °C
